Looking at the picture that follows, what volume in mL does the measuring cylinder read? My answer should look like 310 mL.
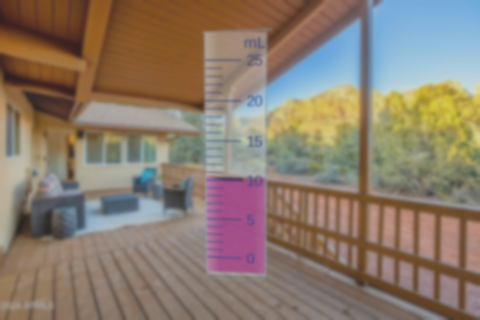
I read 10 mL
